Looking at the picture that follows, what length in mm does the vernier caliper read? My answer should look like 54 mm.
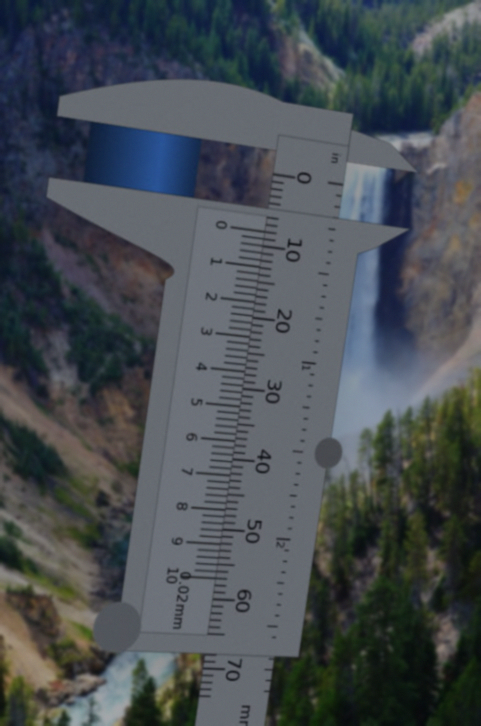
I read 8.0 mm
